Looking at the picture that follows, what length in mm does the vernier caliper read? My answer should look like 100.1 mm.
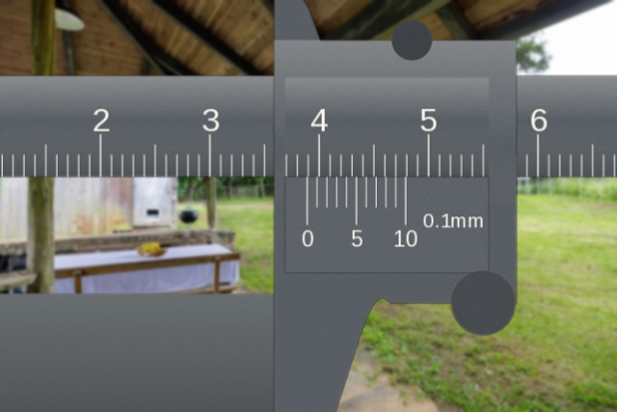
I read 38.9 mm
